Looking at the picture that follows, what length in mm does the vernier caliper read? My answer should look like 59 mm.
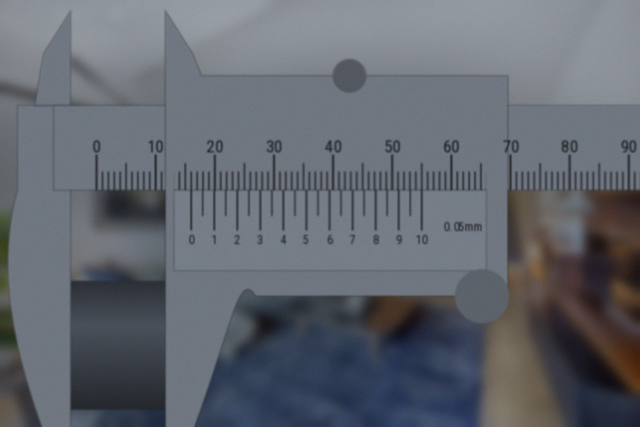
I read 16.0 mm
